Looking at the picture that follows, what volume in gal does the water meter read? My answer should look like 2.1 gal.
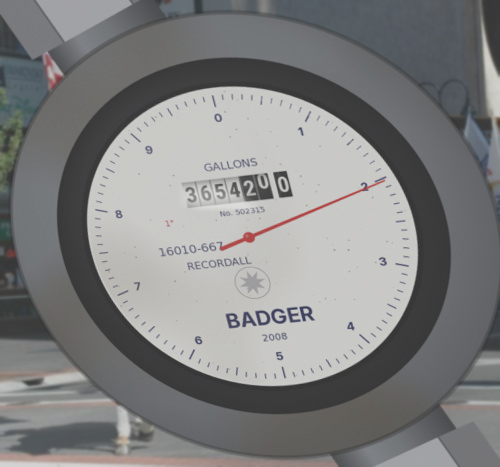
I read 3654202.0 gal
